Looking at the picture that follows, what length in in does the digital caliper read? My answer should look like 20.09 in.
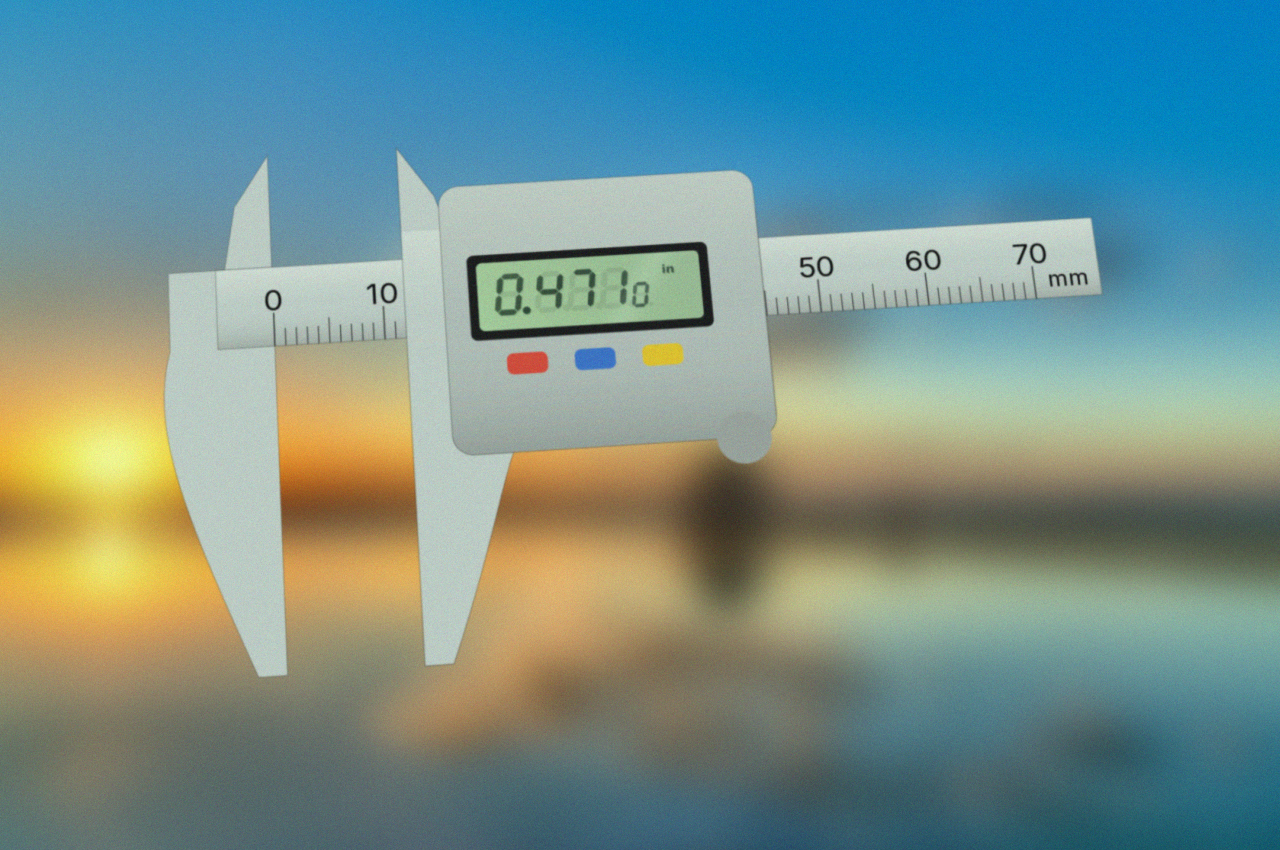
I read 0.4710 in
